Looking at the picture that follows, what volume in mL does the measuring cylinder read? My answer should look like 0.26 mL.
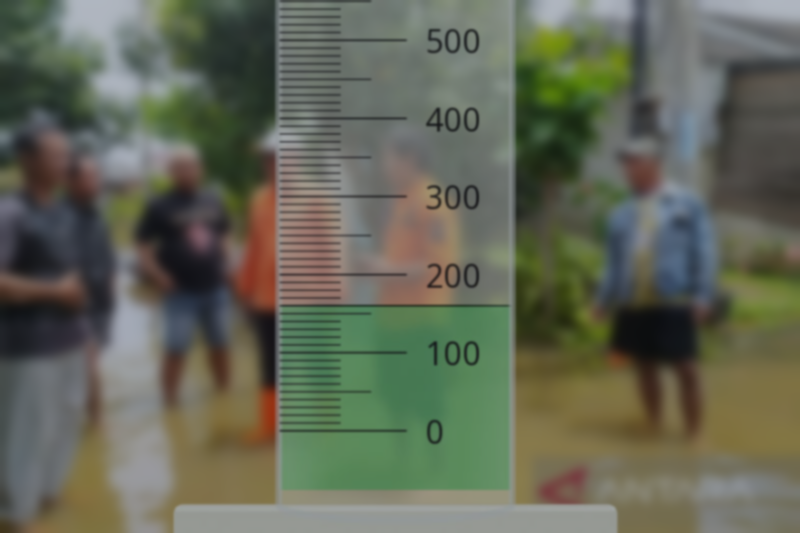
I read 160 mL
